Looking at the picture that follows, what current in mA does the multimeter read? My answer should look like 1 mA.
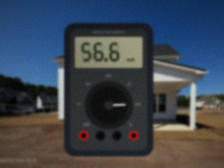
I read 56.6 mA
